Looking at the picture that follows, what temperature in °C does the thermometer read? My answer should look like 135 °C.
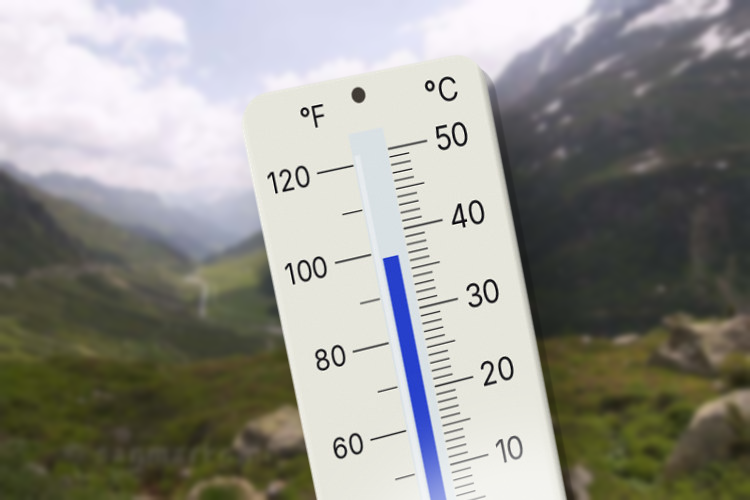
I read 37 °C
